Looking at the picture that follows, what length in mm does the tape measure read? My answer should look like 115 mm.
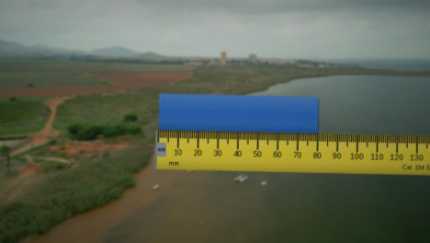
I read 80 mm
